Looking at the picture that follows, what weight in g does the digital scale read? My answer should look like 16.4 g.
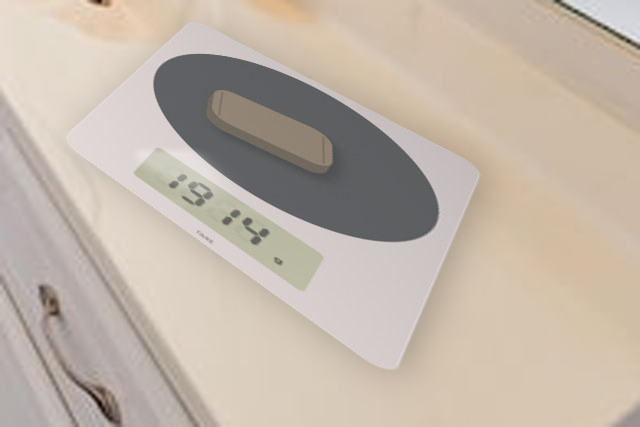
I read 1914 g
